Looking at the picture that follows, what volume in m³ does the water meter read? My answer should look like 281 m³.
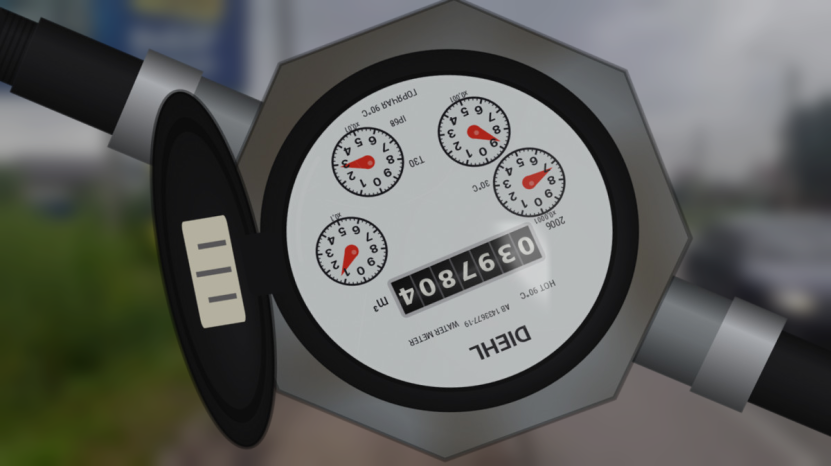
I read 397804.1287 m³
